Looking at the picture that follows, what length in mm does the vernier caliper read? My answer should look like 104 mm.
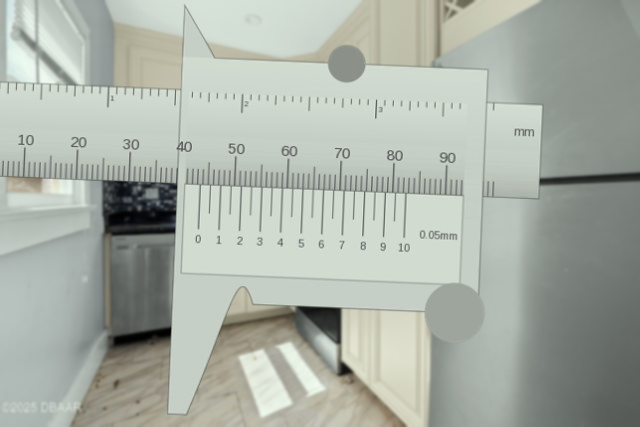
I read 43.5 mm
